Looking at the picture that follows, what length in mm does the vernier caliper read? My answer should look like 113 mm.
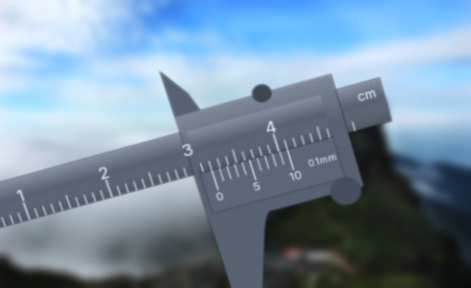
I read 32.0 mm
